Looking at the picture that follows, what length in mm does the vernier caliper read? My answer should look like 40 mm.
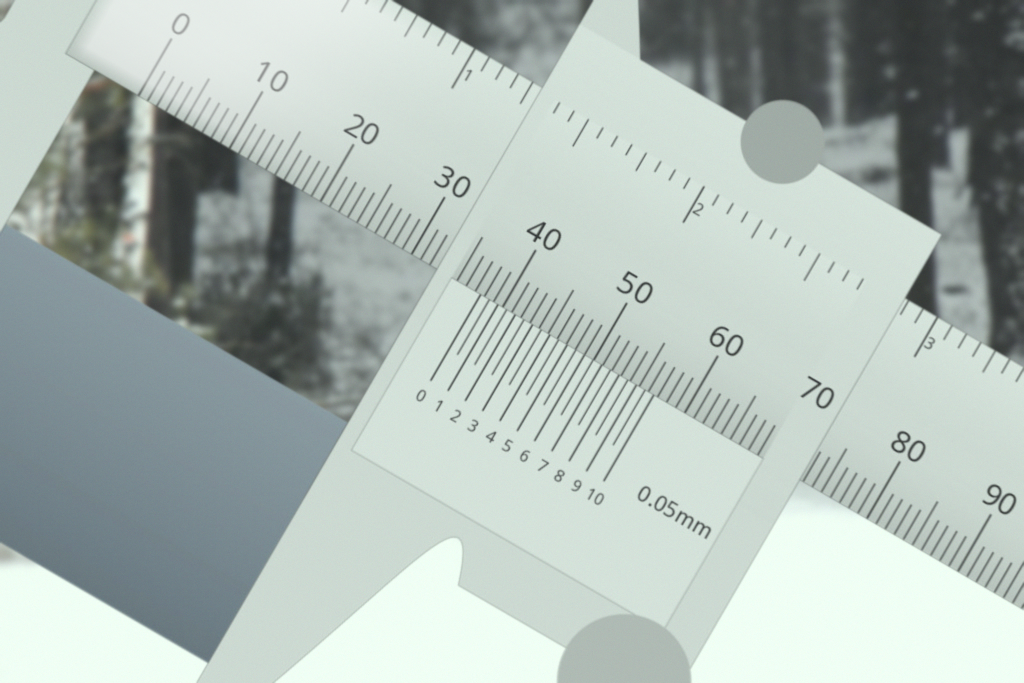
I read 37.6 mm
